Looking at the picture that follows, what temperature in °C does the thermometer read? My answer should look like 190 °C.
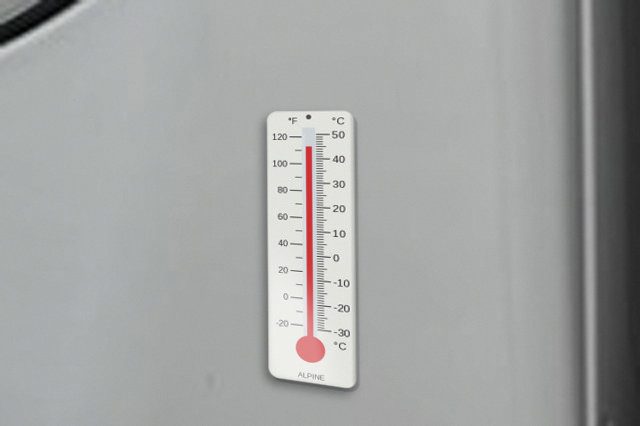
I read 45 °C
